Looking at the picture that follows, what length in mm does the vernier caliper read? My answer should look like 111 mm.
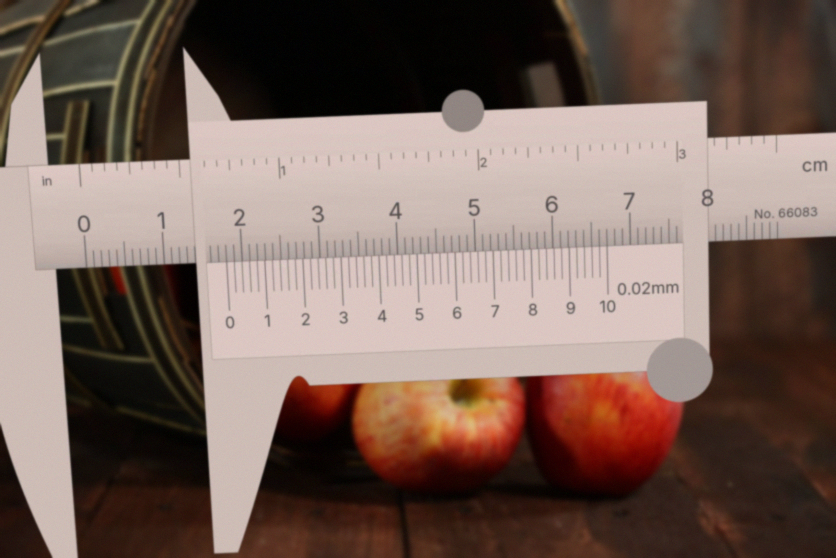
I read 18.0 mm
